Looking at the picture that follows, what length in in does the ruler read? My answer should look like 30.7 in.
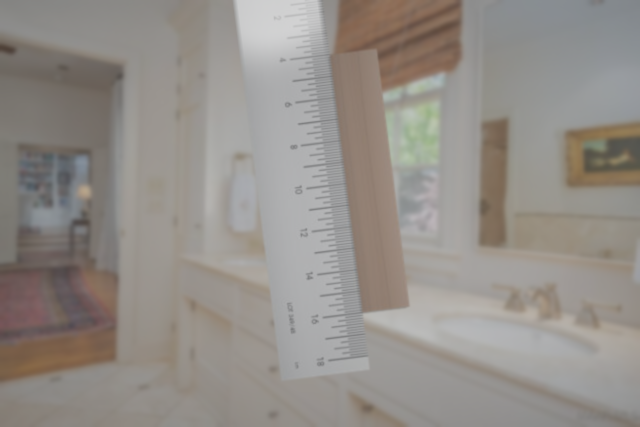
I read 12 in
